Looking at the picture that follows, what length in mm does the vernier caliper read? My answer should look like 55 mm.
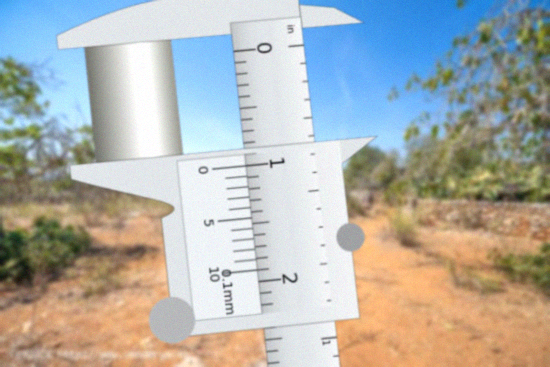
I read 10.0 mm
